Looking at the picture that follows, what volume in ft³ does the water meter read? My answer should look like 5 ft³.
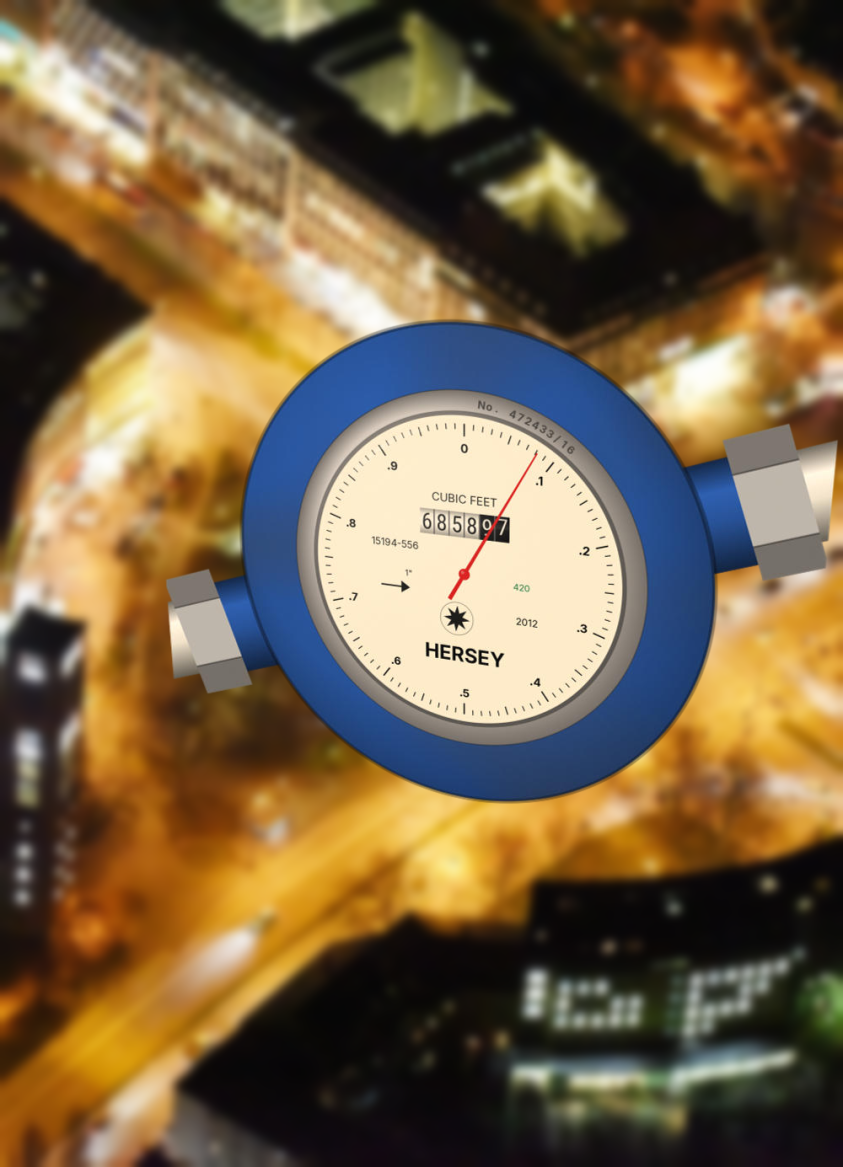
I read 685897.08 ft³
